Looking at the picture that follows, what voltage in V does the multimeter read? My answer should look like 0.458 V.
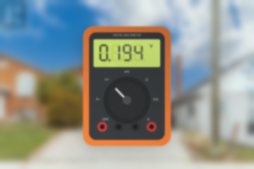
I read 0.194 V
